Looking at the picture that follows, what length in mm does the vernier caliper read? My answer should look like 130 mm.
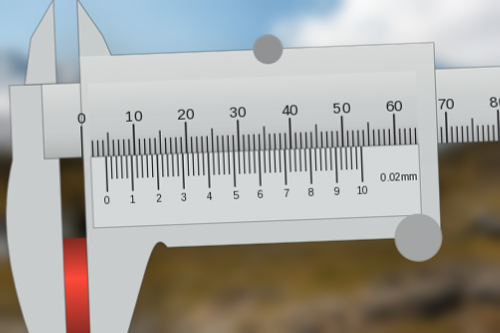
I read 4.5 mm
